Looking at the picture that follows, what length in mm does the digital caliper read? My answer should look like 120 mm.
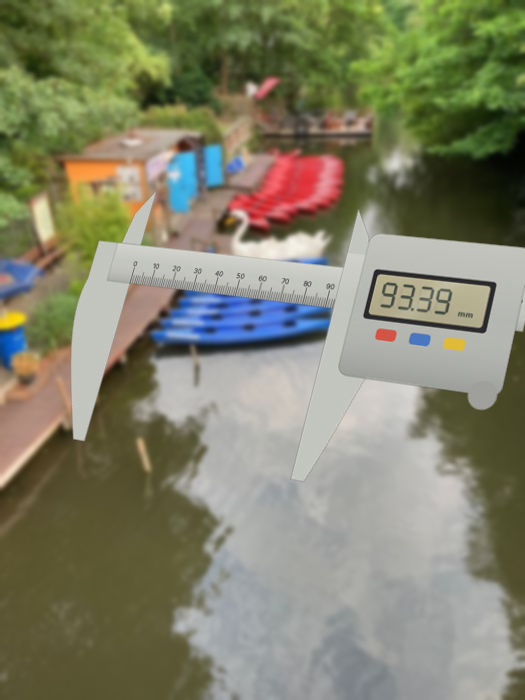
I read 93.39 mm
